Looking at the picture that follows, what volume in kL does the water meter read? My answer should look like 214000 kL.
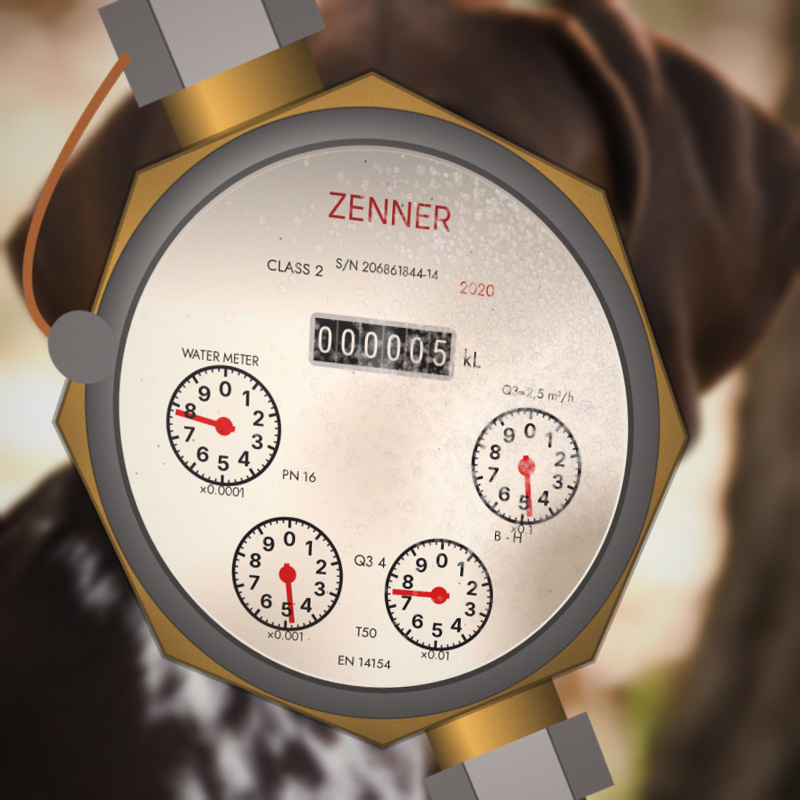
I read 5.4747 kL
